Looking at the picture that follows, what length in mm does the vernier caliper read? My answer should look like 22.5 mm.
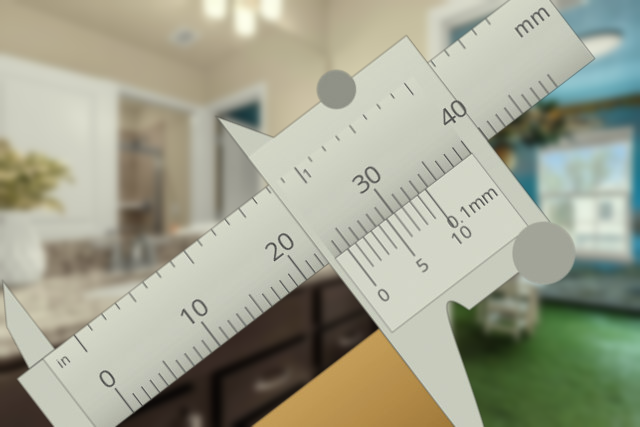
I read 24.7 mm
